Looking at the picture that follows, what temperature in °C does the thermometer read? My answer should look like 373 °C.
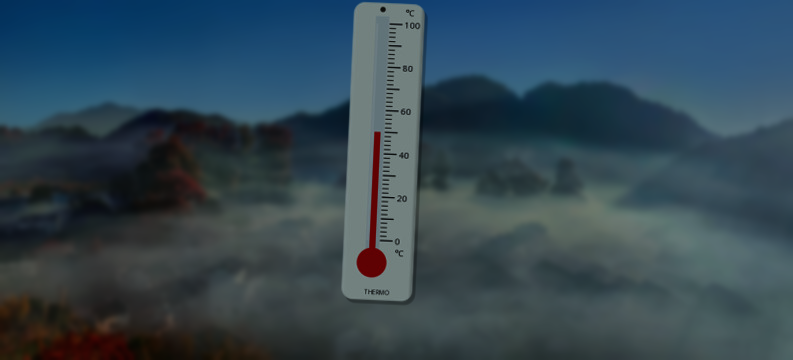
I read 50 °C
